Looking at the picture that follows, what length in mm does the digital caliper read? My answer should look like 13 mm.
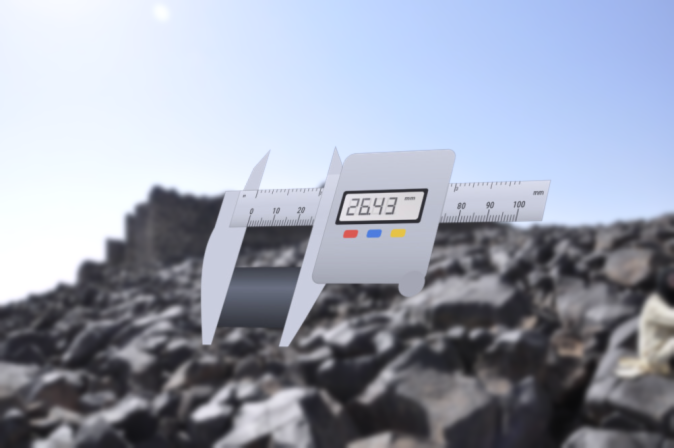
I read 26.43 mm
